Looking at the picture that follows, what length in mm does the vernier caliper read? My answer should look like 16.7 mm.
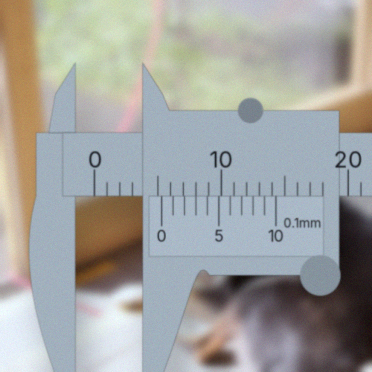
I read 5.3 mm
